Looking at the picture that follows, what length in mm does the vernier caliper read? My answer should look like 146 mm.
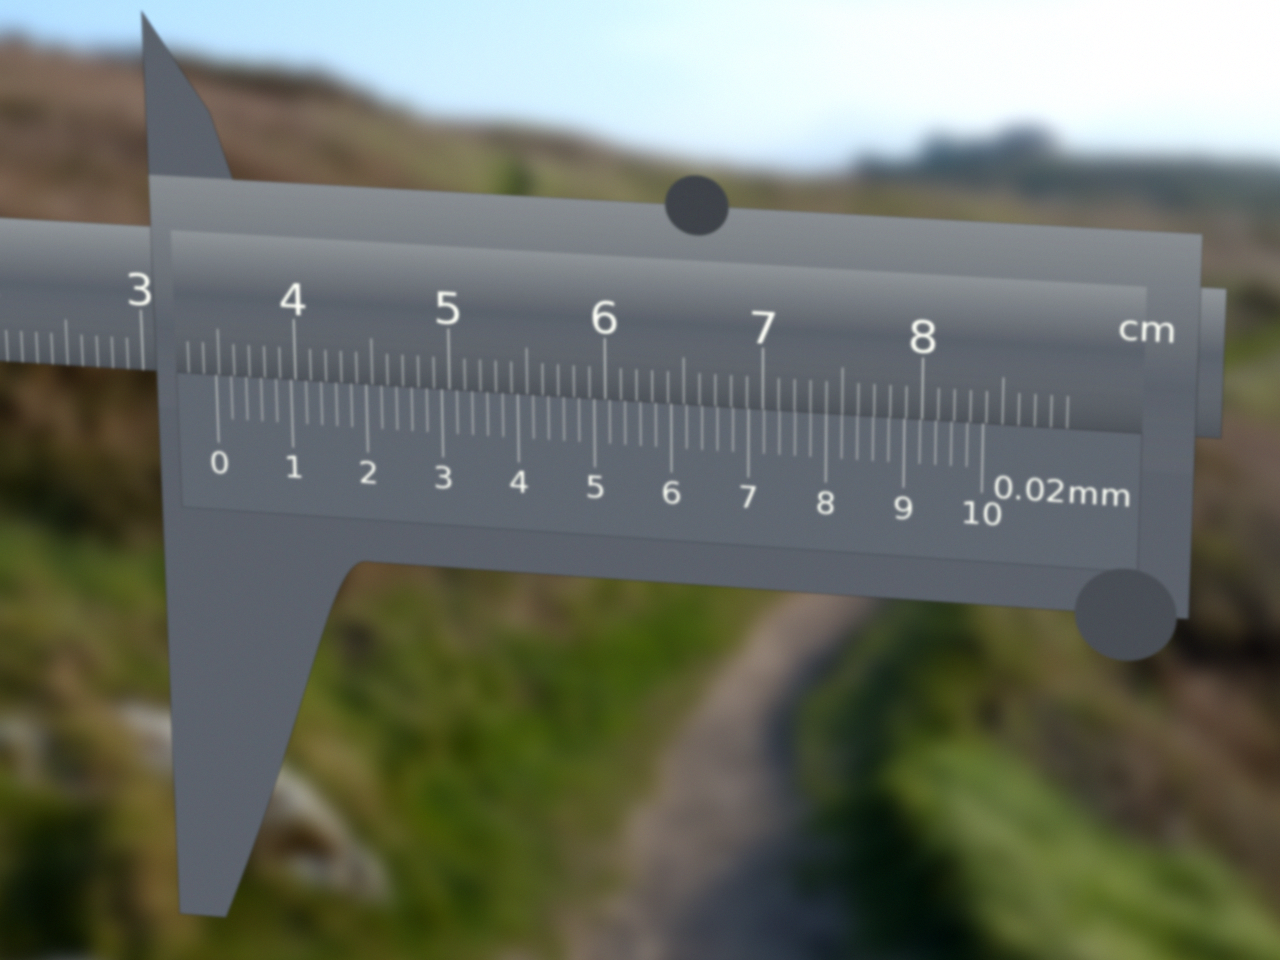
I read 34.8 mm
